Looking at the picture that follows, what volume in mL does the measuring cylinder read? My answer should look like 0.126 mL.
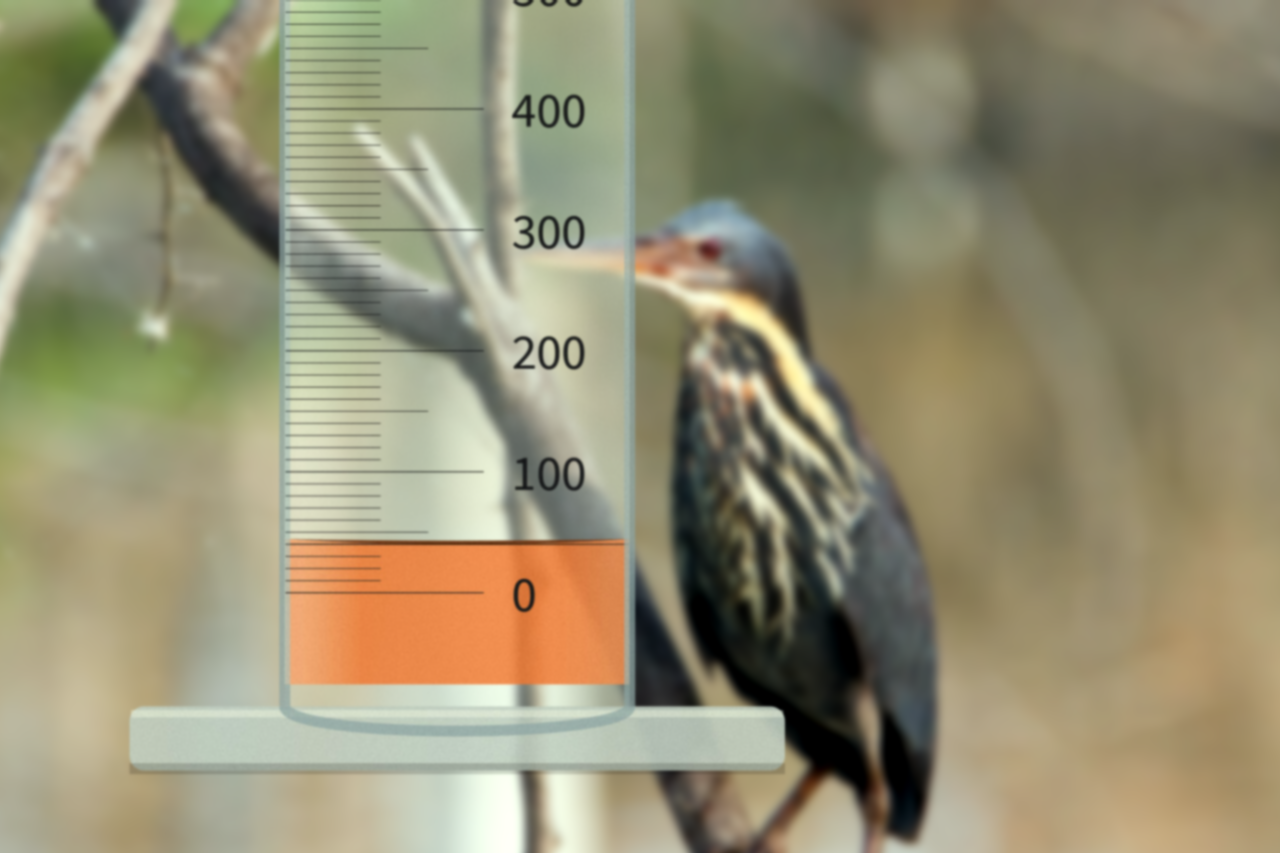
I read 40 mL
